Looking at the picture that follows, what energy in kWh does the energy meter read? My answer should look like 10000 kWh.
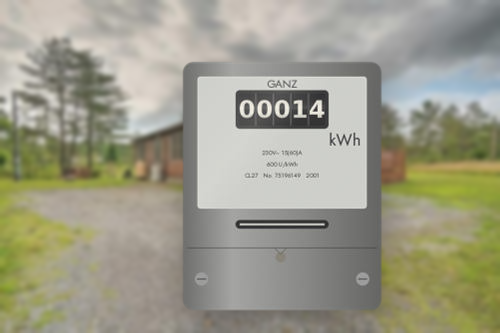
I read 14 kWh
